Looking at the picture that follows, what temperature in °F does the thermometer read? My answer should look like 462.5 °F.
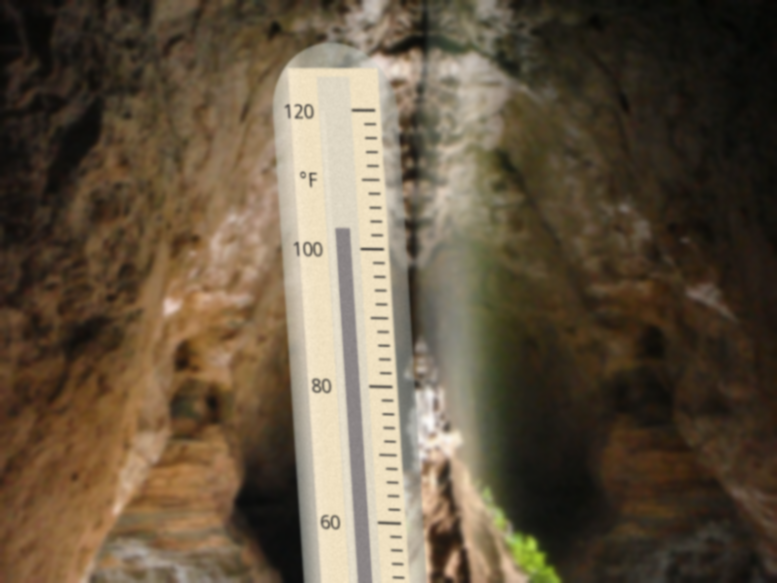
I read 103 °F
